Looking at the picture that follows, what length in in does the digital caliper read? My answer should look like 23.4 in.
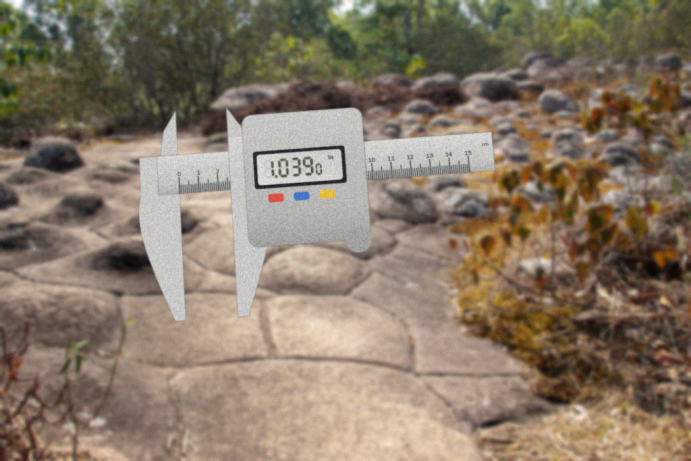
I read 1.0390 in
